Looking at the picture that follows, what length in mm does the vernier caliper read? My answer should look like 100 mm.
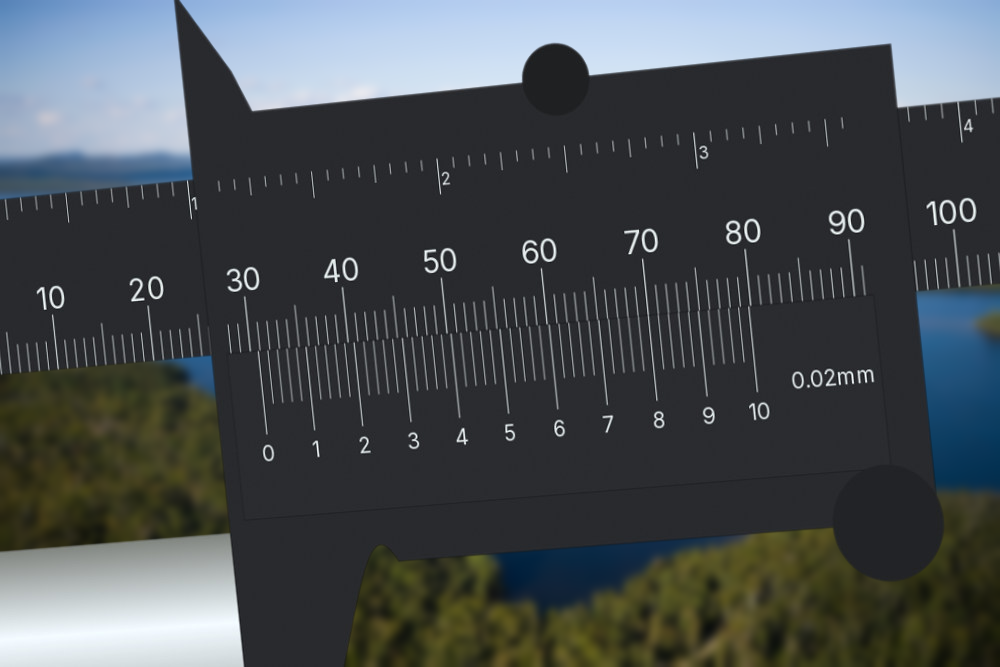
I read 30.8 mm
